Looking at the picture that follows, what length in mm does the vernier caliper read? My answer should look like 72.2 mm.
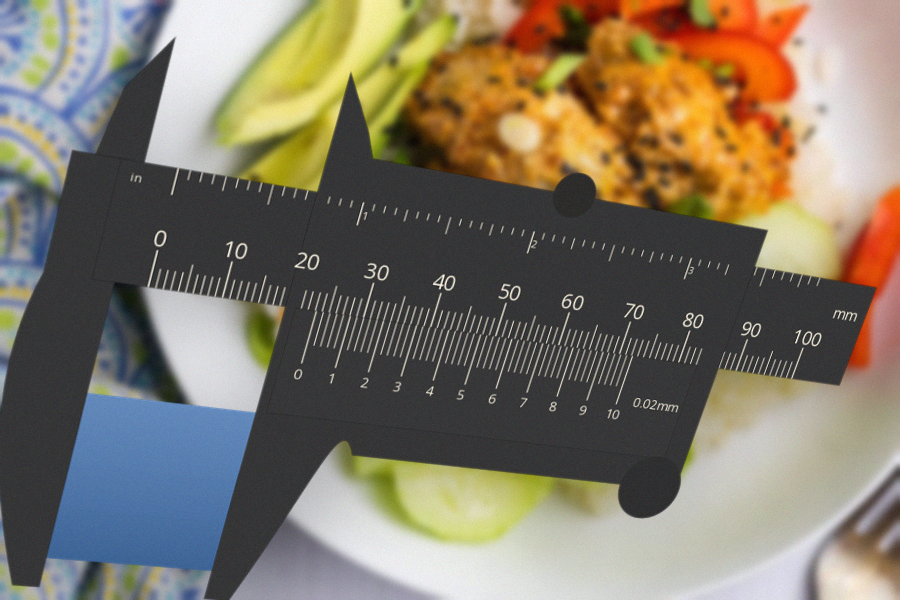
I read 23.2 mm
